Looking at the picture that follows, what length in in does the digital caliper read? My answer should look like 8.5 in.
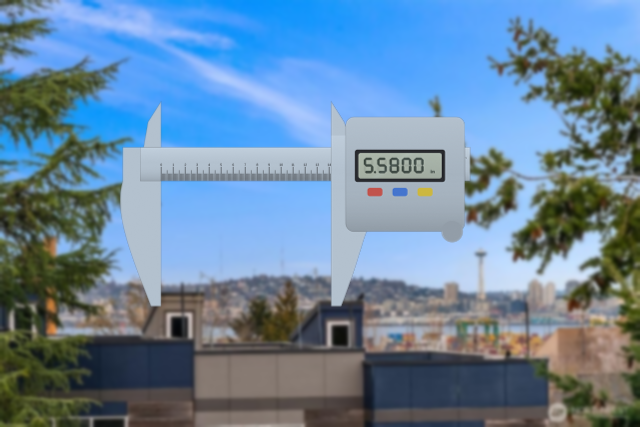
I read 5.5800 in
